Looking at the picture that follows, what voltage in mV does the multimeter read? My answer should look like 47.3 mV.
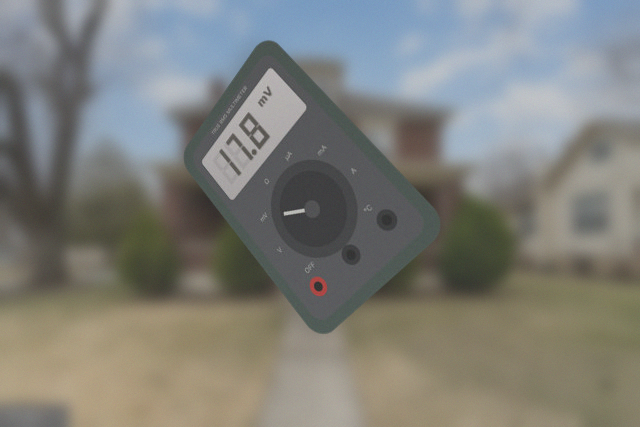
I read 17.8 mV
